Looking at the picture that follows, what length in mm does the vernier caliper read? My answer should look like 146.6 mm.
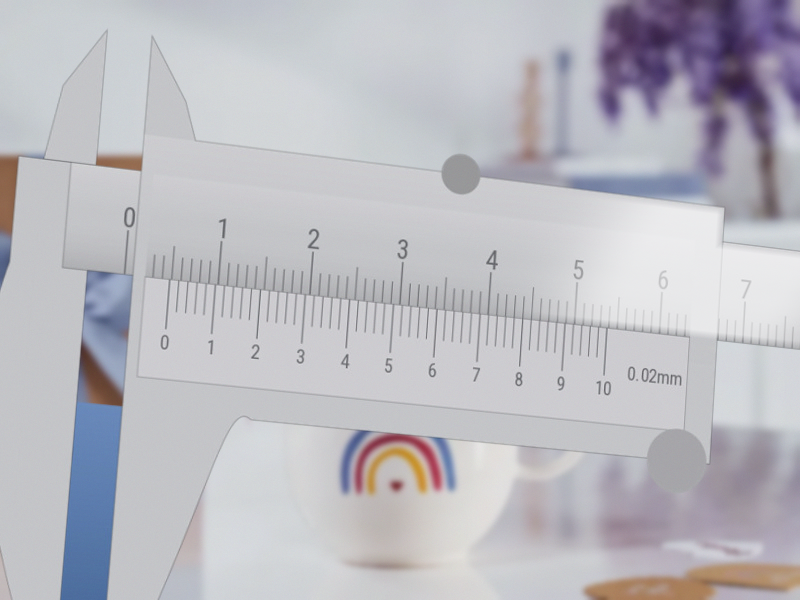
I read 4.8 mm
